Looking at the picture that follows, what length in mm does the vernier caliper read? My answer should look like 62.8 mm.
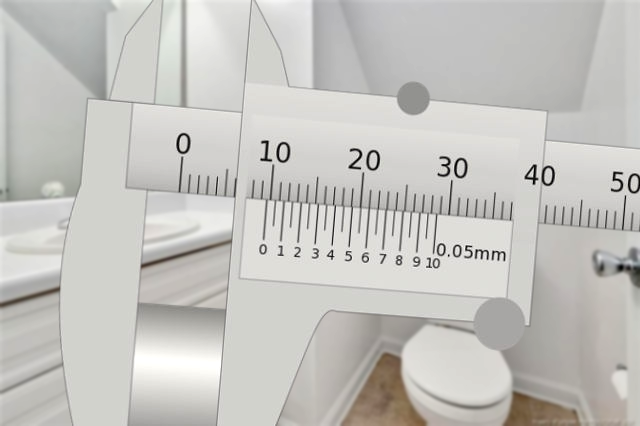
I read 9.6 mm
